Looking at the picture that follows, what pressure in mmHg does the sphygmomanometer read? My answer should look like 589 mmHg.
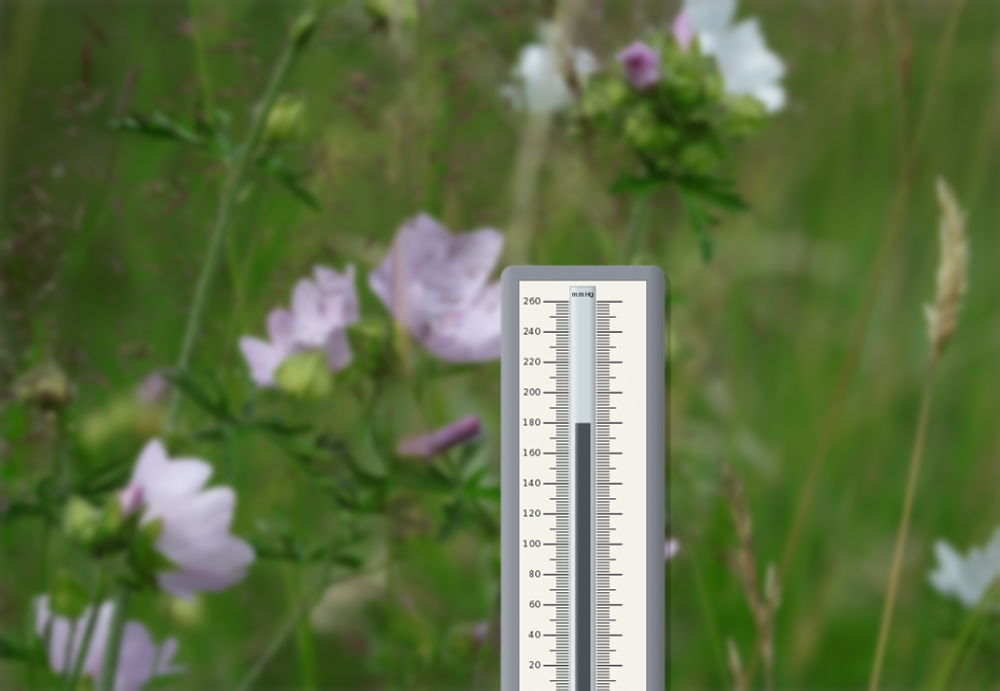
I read 180 mmHg
